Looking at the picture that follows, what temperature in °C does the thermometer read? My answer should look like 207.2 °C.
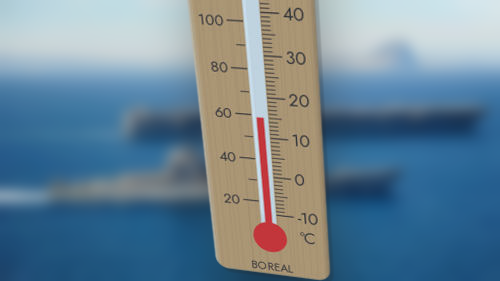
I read 15 °C
